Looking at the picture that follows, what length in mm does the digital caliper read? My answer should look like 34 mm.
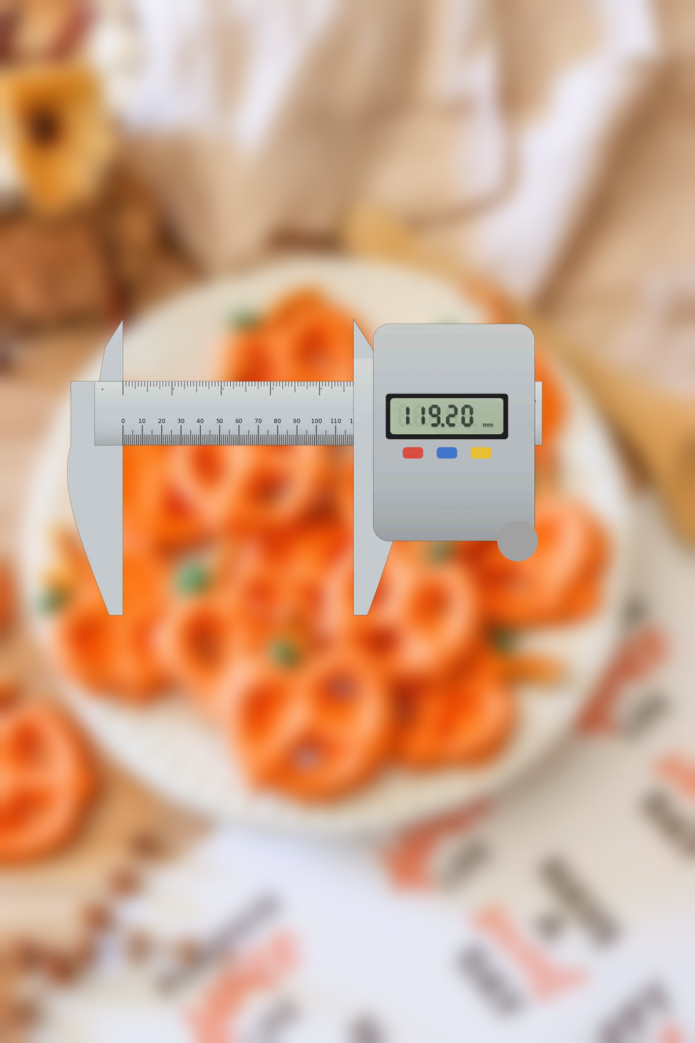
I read 119.20 mm
